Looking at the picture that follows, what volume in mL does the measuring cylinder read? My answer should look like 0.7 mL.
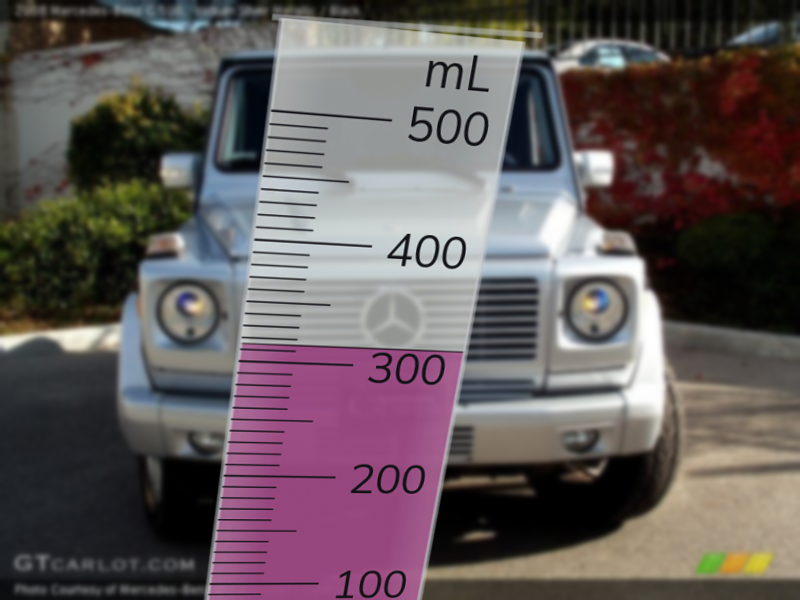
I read 315 mL
